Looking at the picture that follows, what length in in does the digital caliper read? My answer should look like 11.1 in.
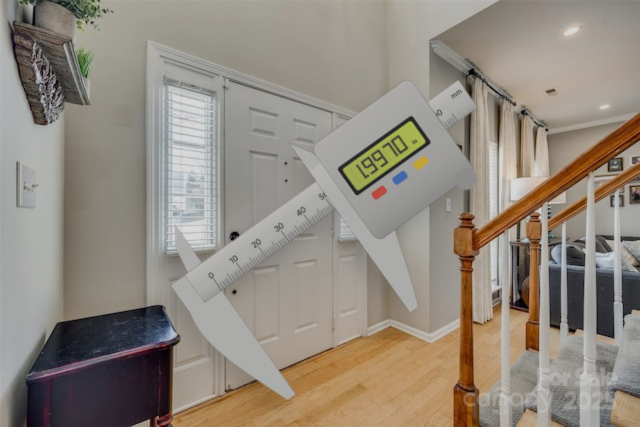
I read 1.9970 in
